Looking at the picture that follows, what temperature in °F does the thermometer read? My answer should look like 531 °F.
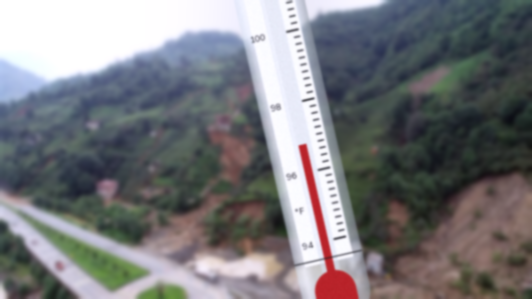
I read 96.8 °F
